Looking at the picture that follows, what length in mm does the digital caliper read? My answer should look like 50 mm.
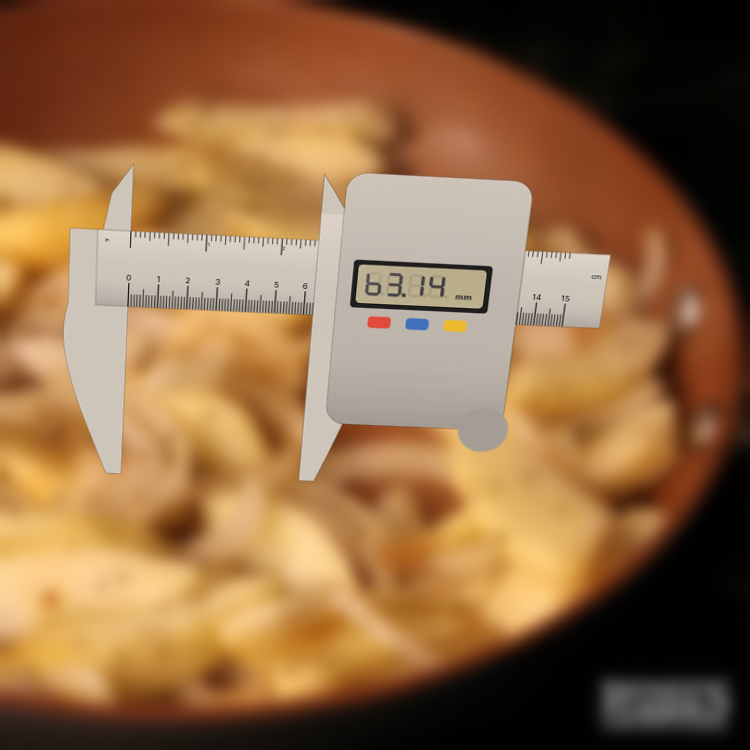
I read 63.14 mm
